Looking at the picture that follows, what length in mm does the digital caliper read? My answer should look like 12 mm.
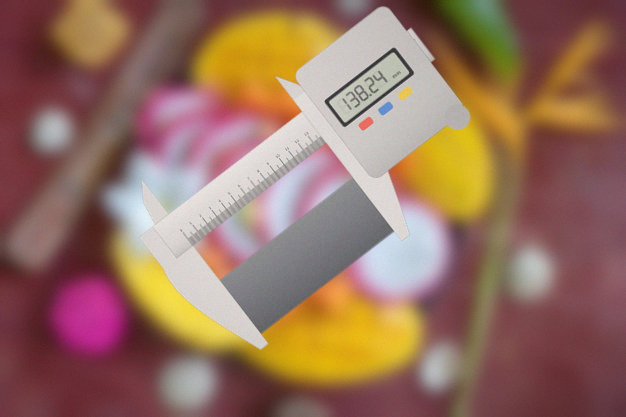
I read 138.24 mm
